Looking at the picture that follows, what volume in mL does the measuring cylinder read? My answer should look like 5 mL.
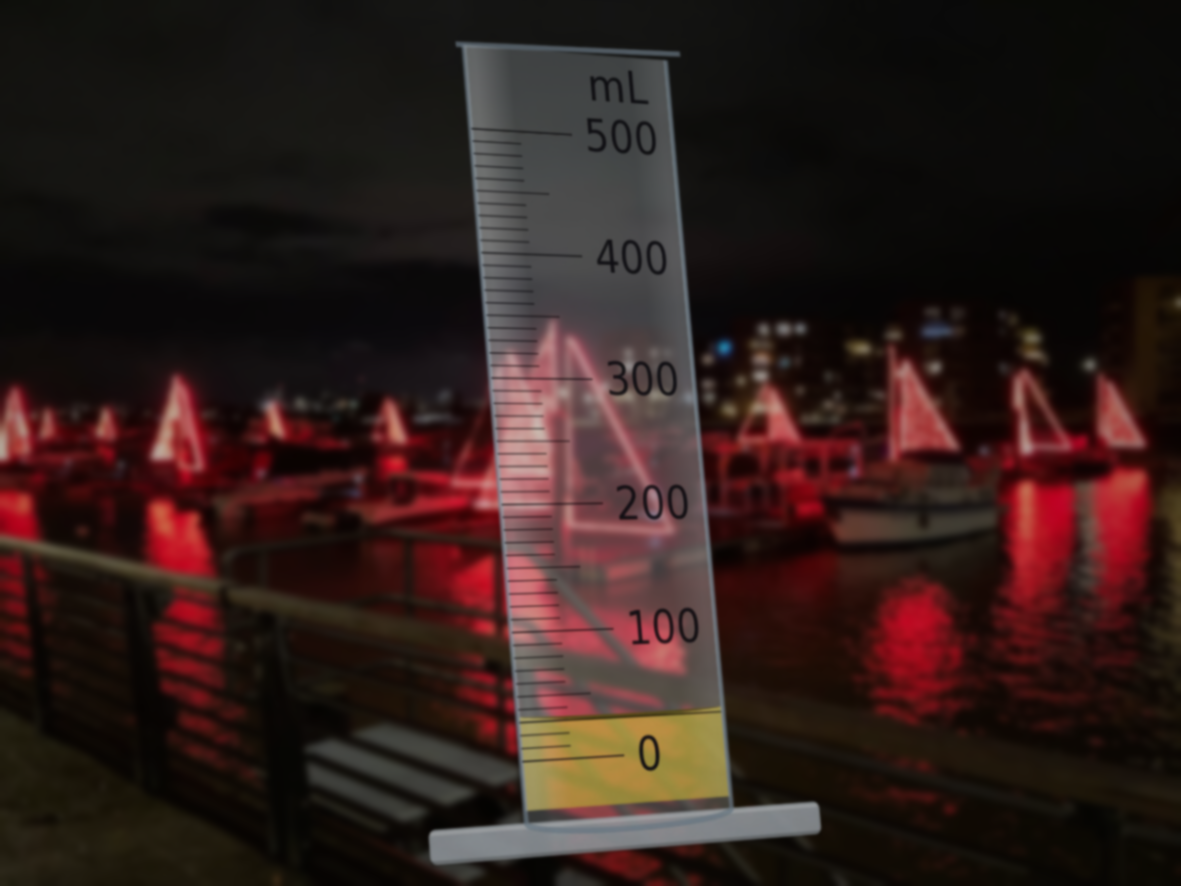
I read 30 mL
